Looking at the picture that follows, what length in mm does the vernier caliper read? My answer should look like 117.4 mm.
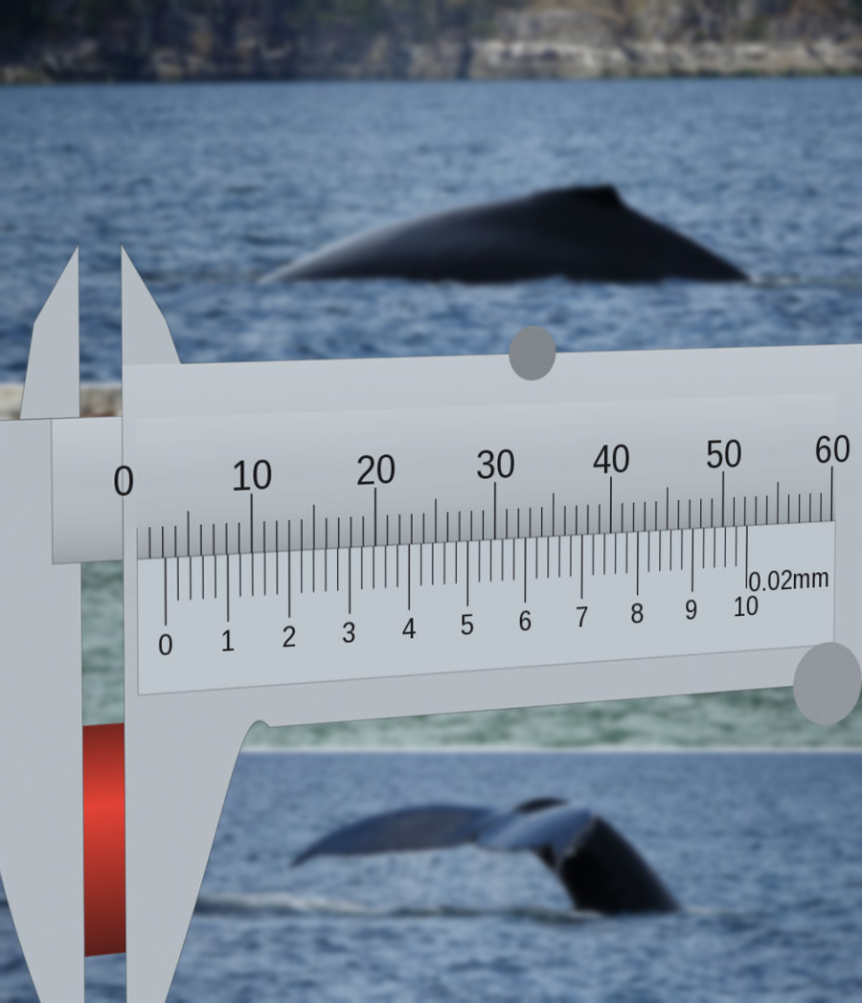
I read 3.2 mm
